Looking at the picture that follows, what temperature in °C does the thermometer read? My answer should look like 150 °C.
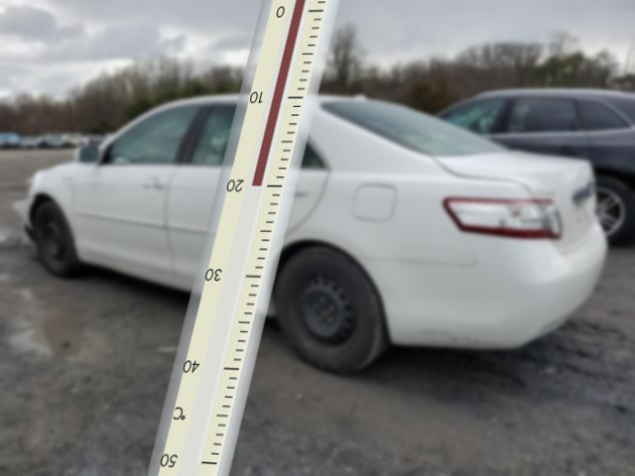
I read 20 °C
